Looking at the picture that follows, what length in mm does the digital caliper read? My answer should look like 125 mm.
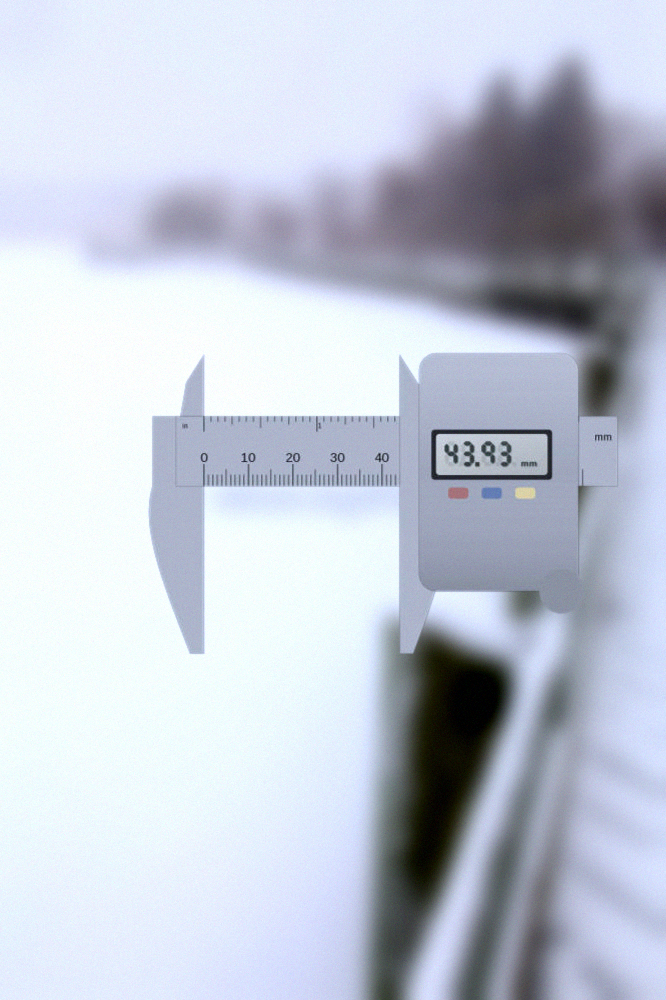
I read 43.93 mm
